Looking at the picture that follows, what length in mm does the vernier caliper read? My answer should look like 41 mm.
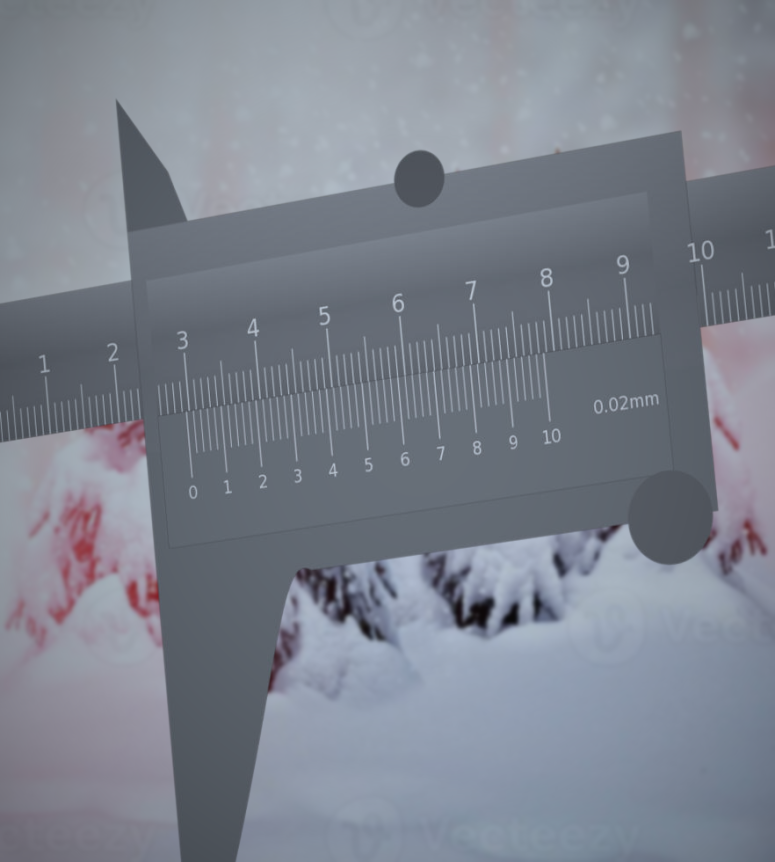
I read 29.6 mm
